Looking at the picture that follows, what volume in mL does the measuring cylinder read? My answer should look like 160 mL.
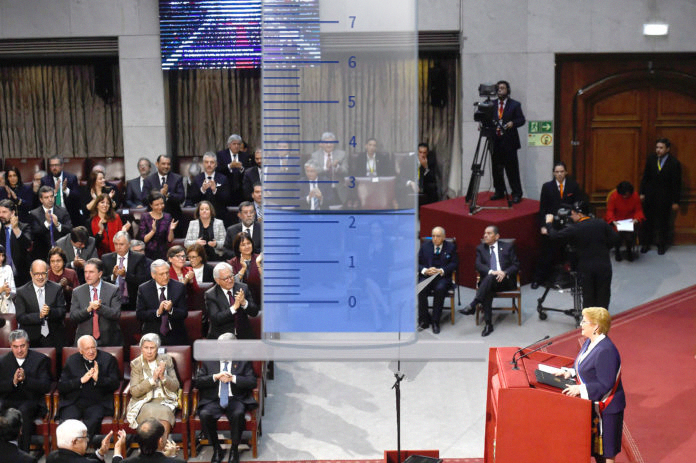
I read 2.2 mL
